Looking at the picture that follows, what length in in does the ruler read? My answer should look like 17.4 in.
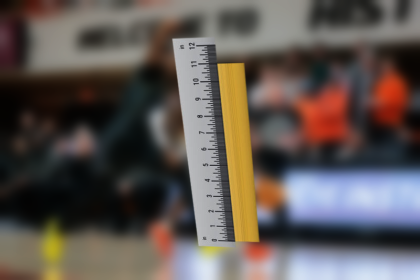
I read 11 in
